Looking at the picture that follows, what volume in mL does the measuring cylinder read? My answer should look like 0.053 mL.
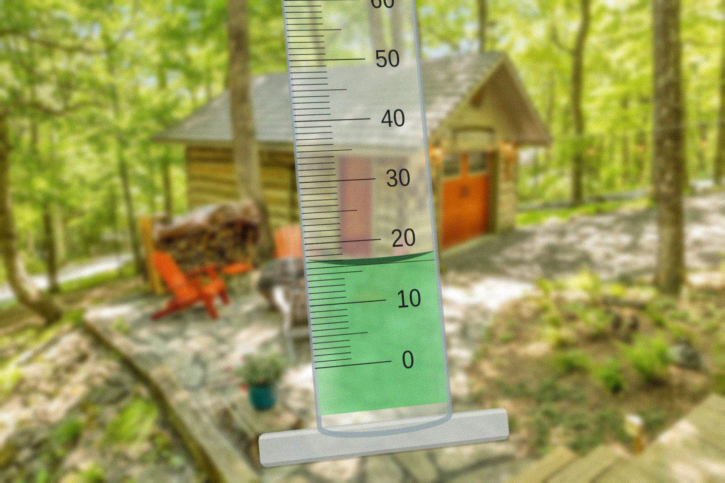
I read 16 mL
